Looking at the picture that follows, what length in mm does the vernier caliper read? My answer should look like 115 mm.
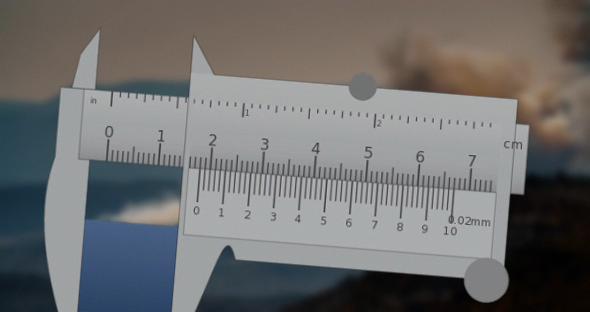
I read 18.0 mm
